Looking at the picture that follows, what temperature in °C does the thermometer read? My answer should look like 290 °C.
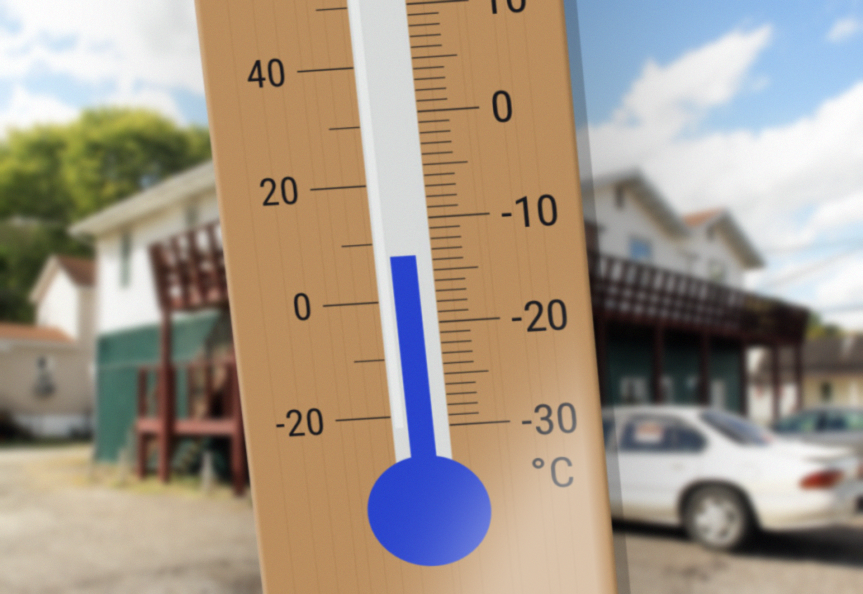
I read -13.5 °C
